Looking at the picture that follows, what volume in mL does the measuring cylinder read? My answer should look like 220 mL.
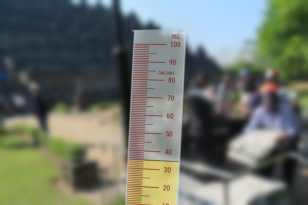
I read 35 mL
